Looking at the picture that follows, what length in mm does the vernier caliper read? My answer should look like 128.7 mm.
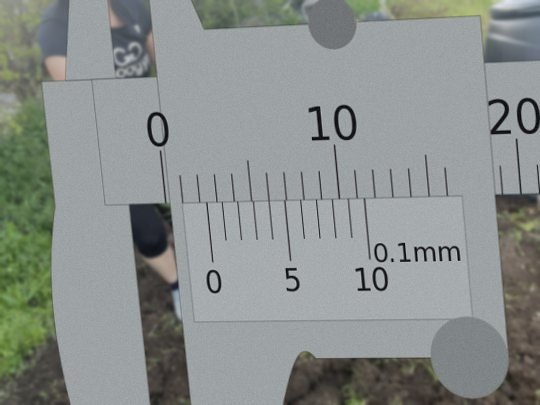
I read 2.4 mm
